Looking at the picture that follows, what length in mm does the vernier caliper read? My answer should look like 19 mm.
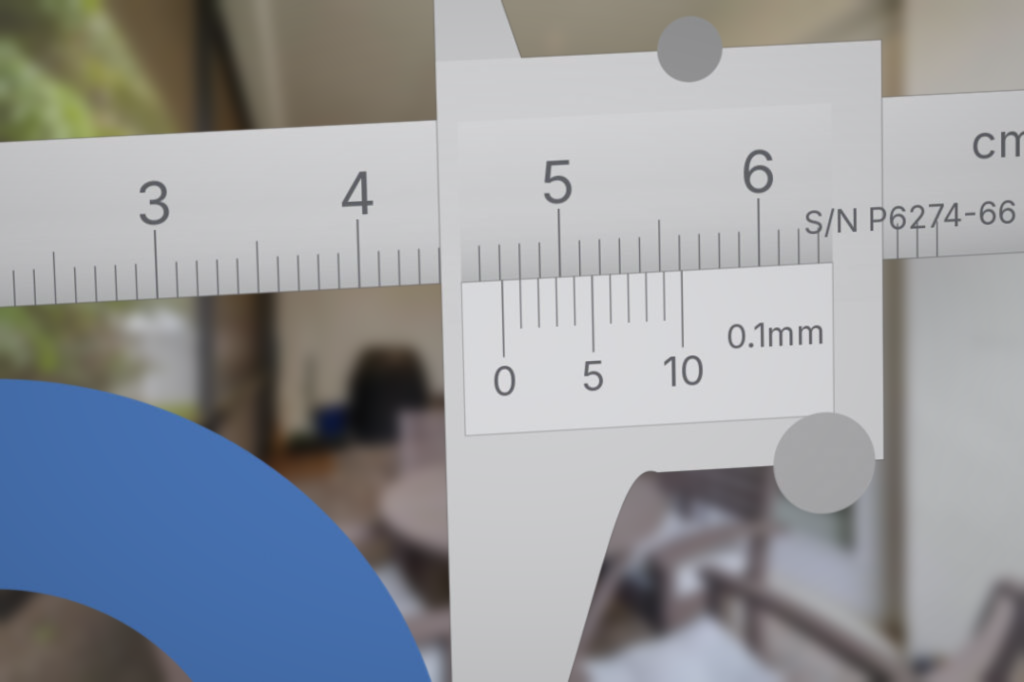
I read 47.1 mm
